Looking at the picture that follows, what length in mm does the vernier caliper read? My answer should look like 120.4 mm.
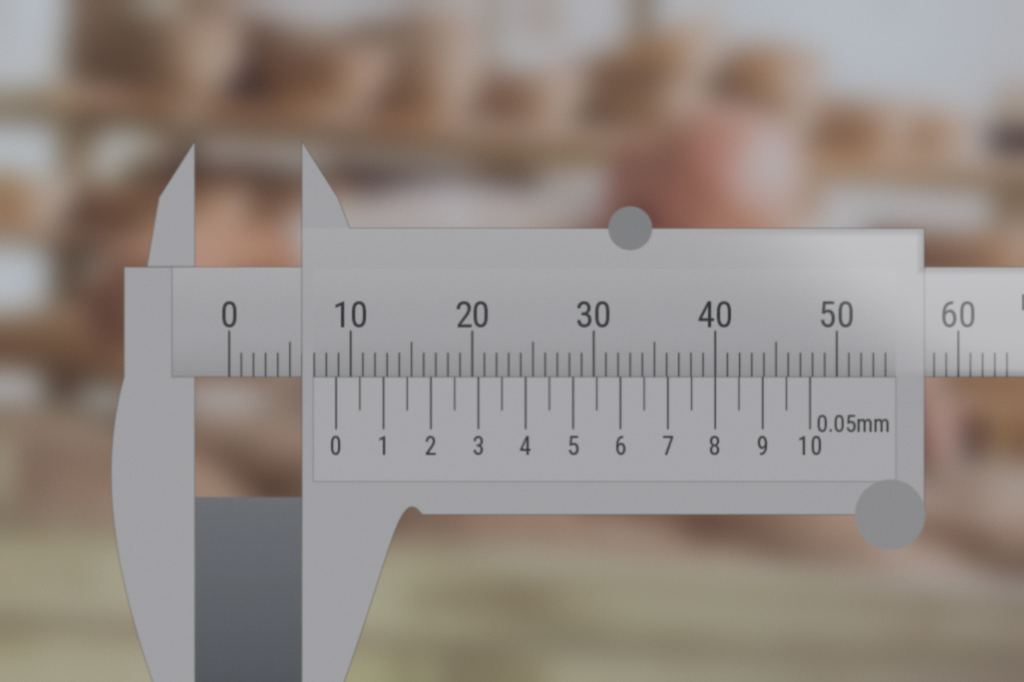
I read 8.8 mm
